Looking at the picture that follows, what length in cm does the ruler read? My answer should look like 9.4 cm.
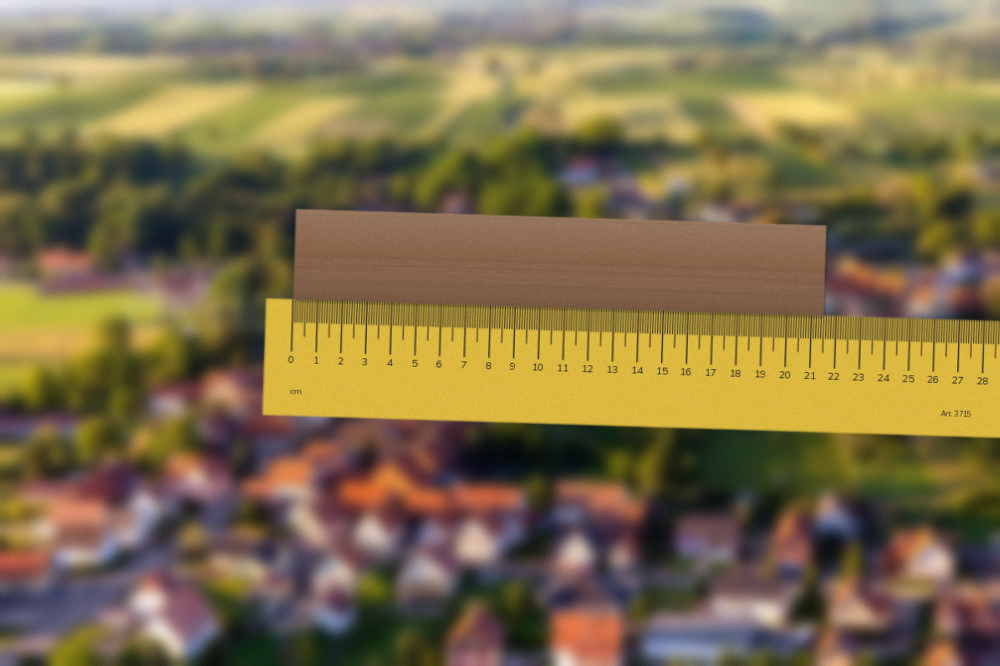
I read 21.5 cm
